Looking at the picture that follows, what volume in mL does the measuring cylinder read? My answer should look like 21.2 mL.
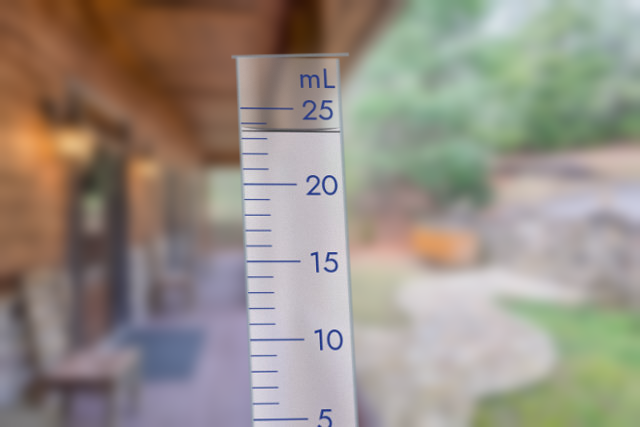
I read 23.5 mL
